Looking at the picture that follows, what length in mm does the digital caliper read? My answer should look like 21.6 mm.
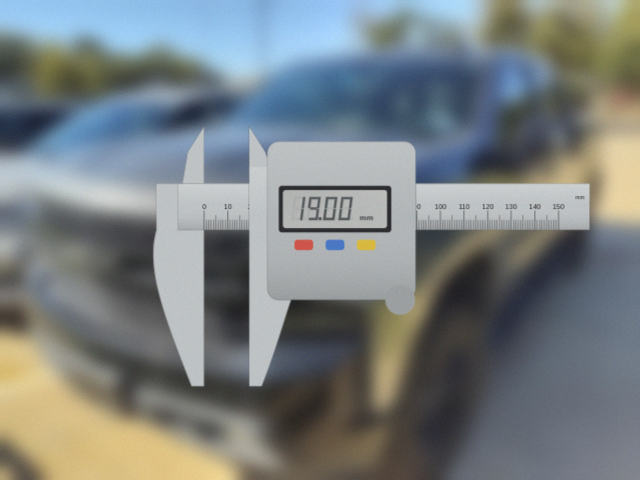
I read 19.00 mm
